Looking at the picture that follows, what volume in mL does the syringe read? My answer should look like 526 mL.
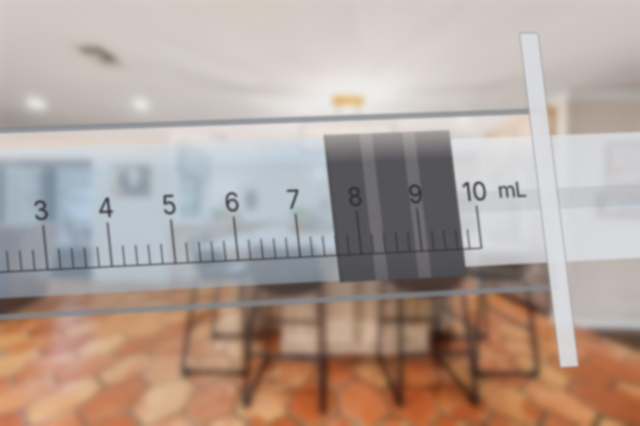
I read 7.6 mL
